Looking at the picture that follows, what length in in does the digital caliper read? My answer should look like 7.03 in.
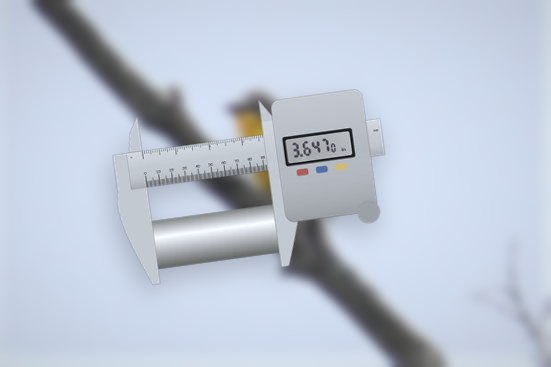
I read 3.6470 in
